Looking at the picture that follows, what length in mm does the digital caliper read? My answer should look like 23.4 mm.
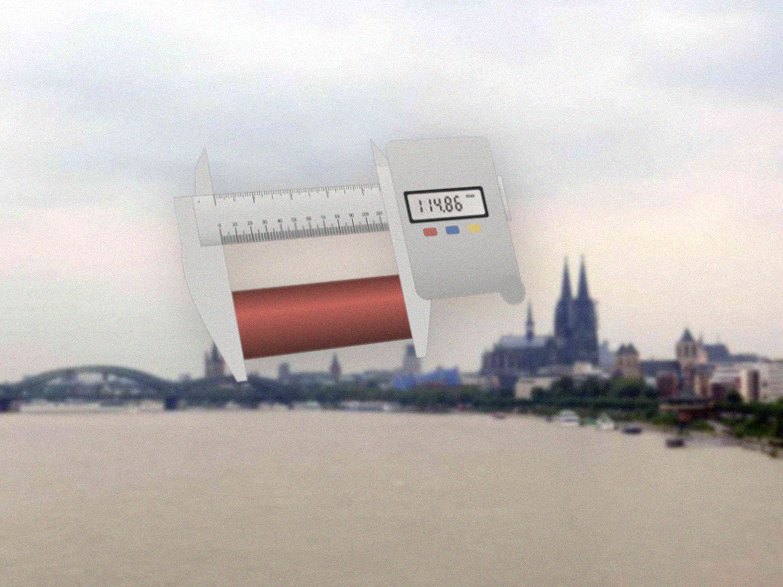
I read 114.86 mm
